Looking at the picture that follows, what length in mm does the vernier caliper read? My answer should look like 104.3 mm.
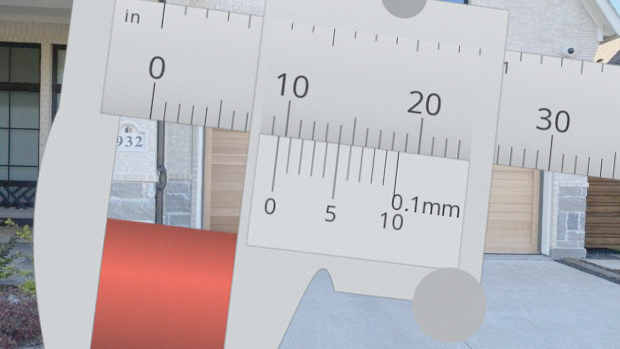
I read 9.5 mm
